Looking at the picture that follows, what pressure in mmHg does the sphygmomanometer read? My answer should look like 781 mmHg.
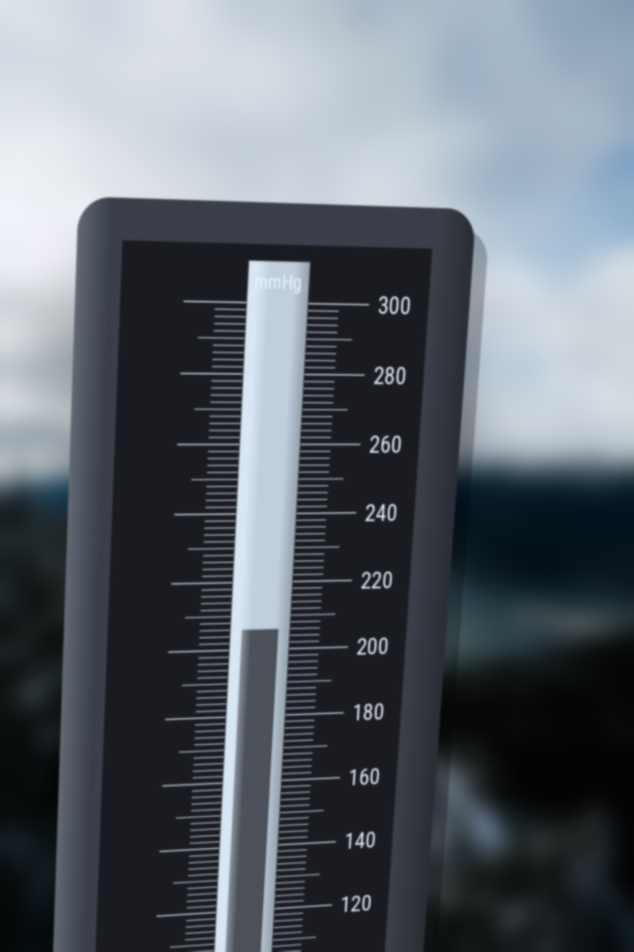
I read 206 mmHg
